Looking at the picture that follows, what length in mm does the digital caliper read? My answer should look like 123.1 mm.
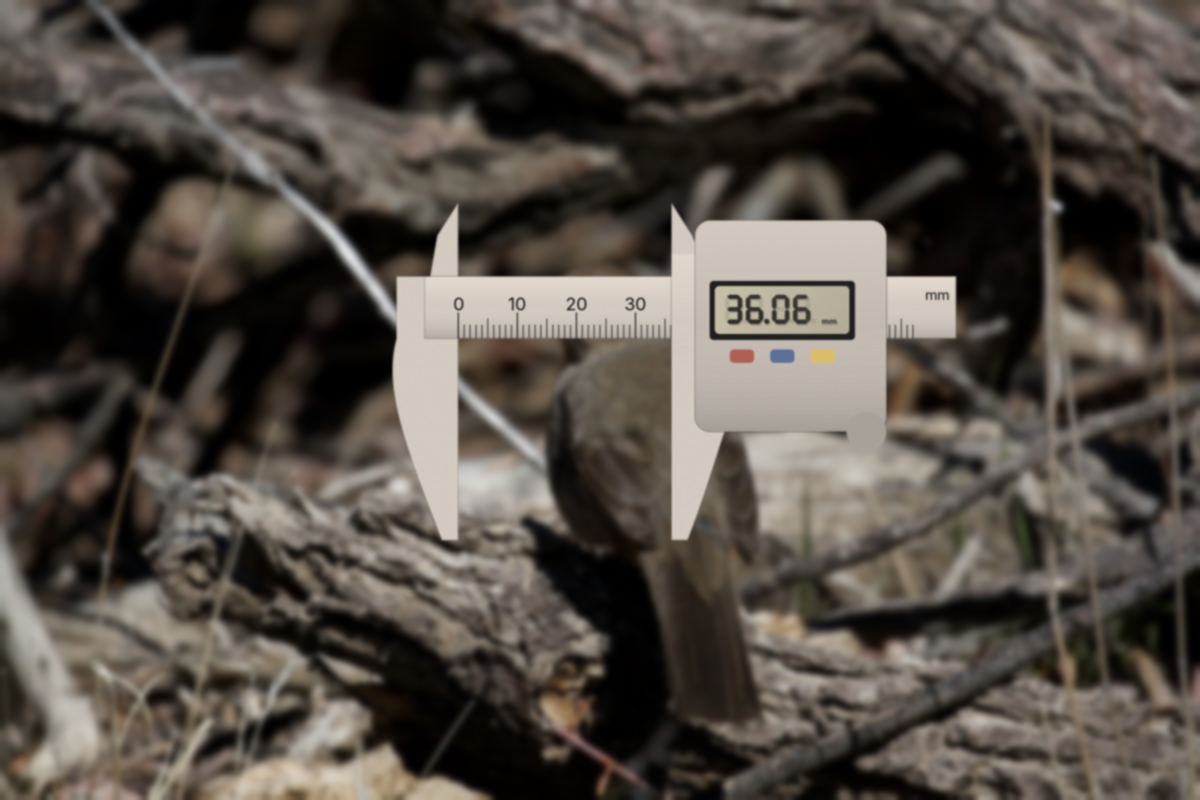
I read 36.06 mm
